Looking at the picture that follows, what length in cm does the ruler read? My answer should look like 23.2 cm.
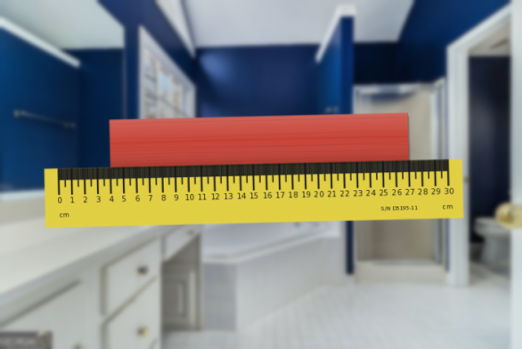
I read 23 cm
